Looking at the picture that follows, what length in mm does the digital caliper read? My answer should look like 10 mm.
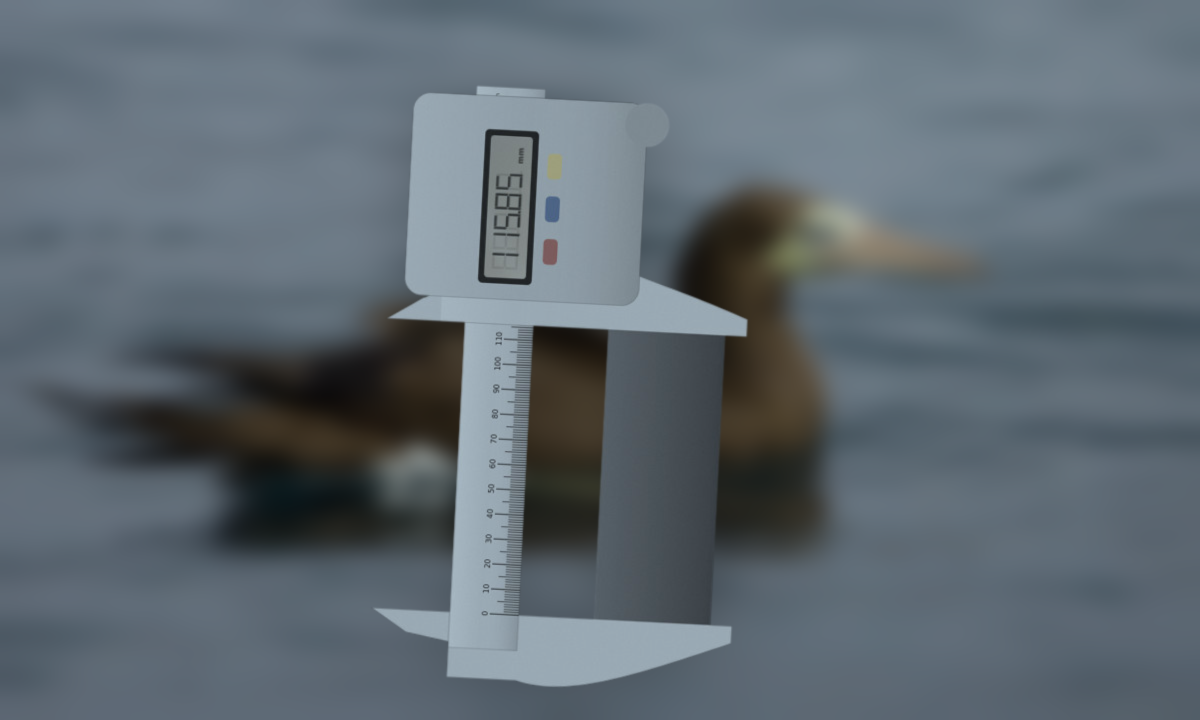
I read 115.85 mm
